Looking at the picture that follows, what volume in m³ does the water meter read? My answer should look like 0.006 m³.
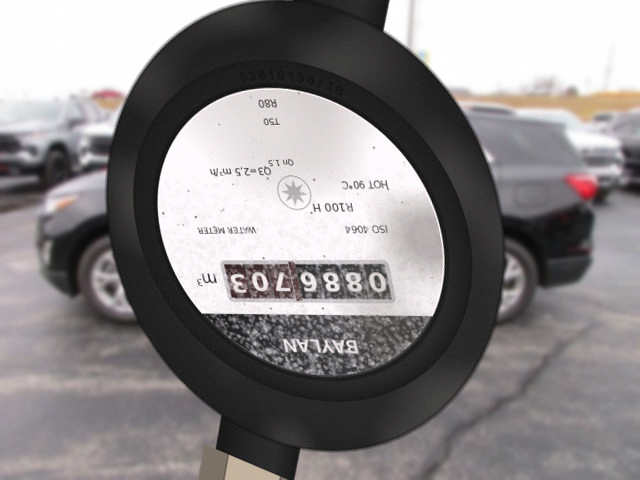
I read 886.703 m³
